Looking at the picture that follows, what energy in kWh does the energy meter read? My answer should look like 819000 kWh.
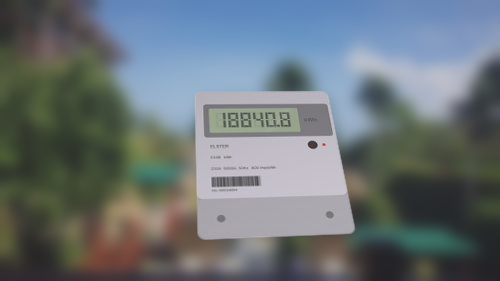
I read 18840.8 kWh
